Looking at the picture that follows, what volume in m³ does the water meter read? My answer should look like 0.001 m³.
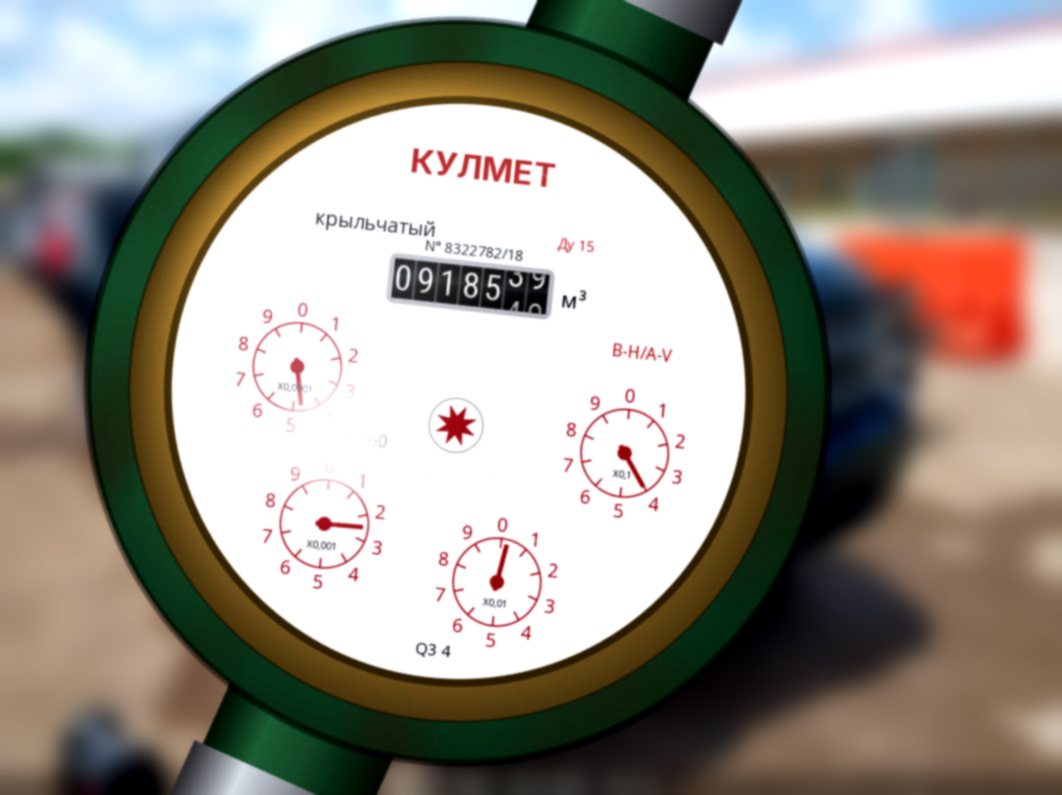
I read 918539.4024 m³
